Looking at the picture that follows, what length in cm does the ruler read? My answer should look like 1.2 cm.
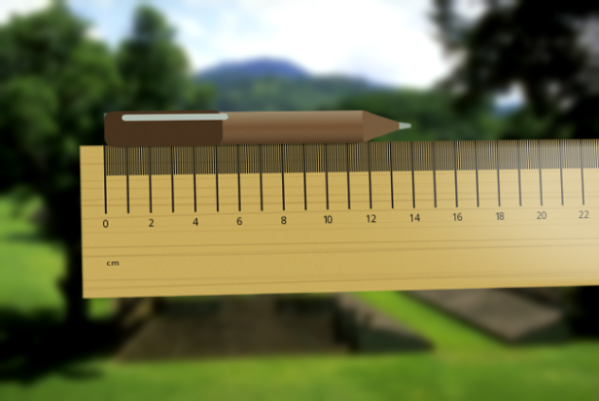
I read 14 cm
